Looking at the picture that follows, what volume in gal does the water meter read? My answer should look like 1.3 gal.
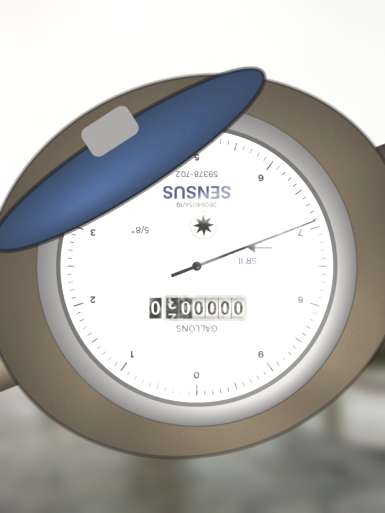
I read 26.9 gal
